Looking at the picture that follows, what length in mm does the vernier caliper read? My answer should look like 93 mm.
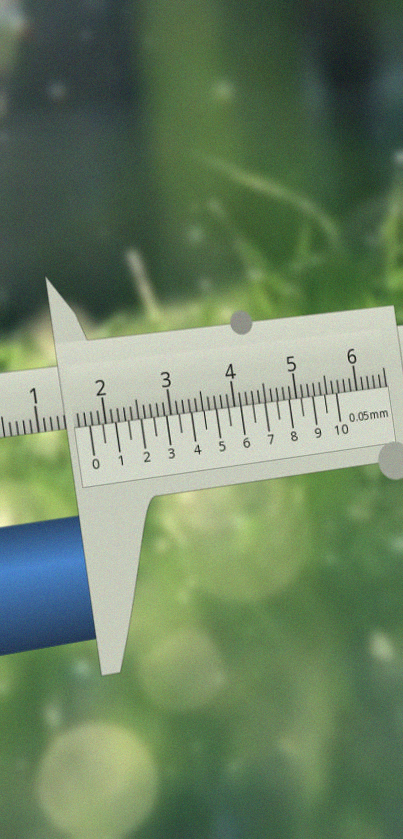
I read 17.6 mm
